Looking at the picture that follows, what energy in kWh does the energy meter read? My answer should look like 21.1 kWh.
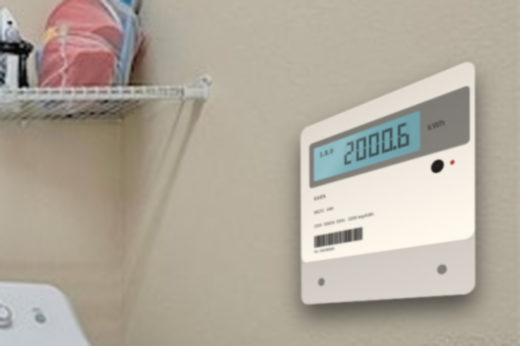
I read 2000.6 kWh
